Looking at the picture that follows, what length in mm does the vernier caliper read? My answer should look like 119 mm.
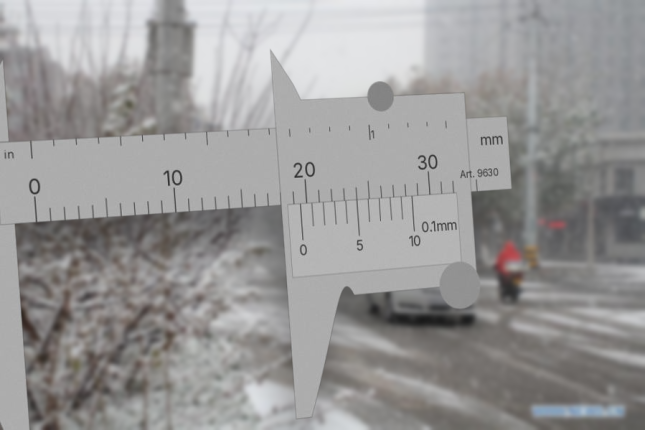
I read 19.5 mm
